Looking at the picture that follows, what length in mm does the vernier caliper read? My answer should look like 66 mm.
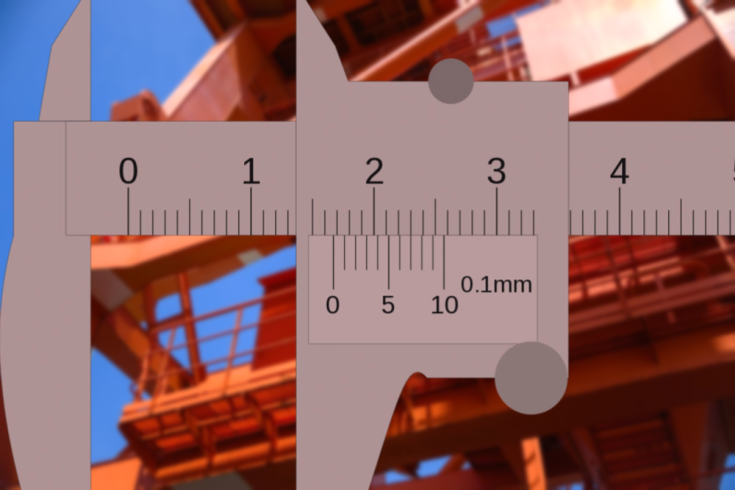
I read 16.7 mm
